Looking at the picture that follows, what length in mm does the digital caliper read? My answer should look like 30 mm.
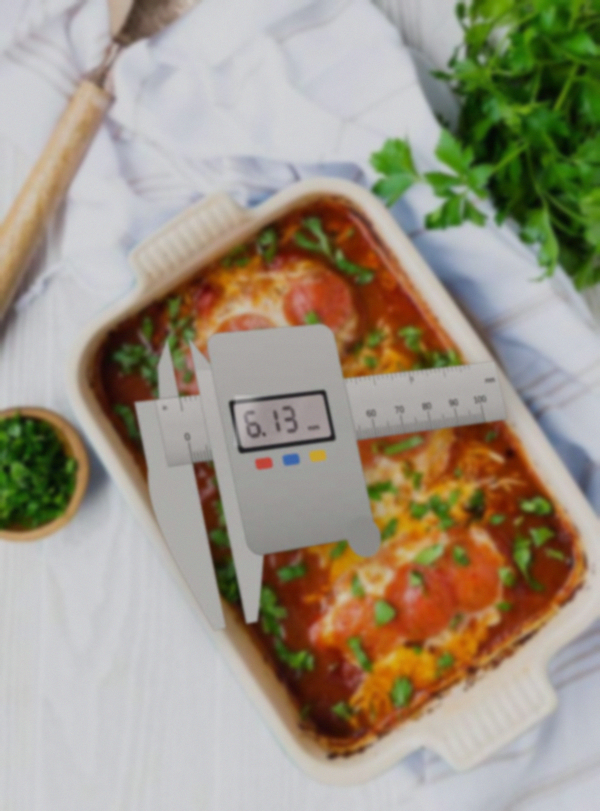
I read 6.13 mm
